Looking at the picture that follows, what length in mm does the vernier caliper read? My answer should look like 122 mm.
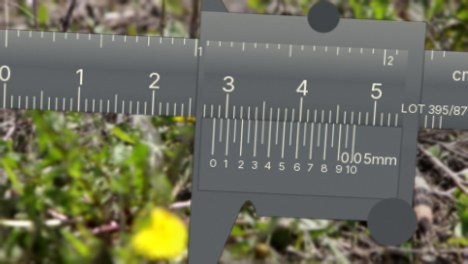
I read 28.4 mm
